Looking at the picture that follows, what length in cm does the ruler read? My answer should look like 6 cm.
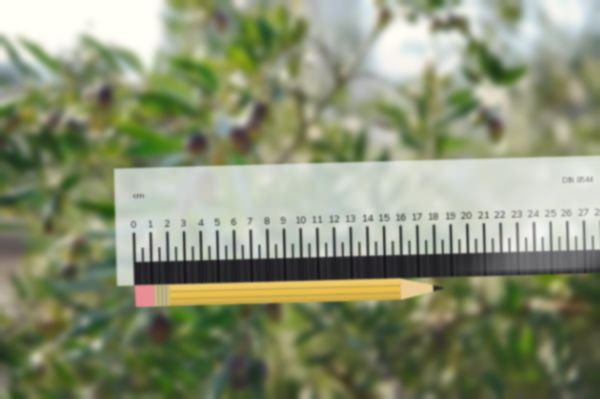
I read 18.5 cm
